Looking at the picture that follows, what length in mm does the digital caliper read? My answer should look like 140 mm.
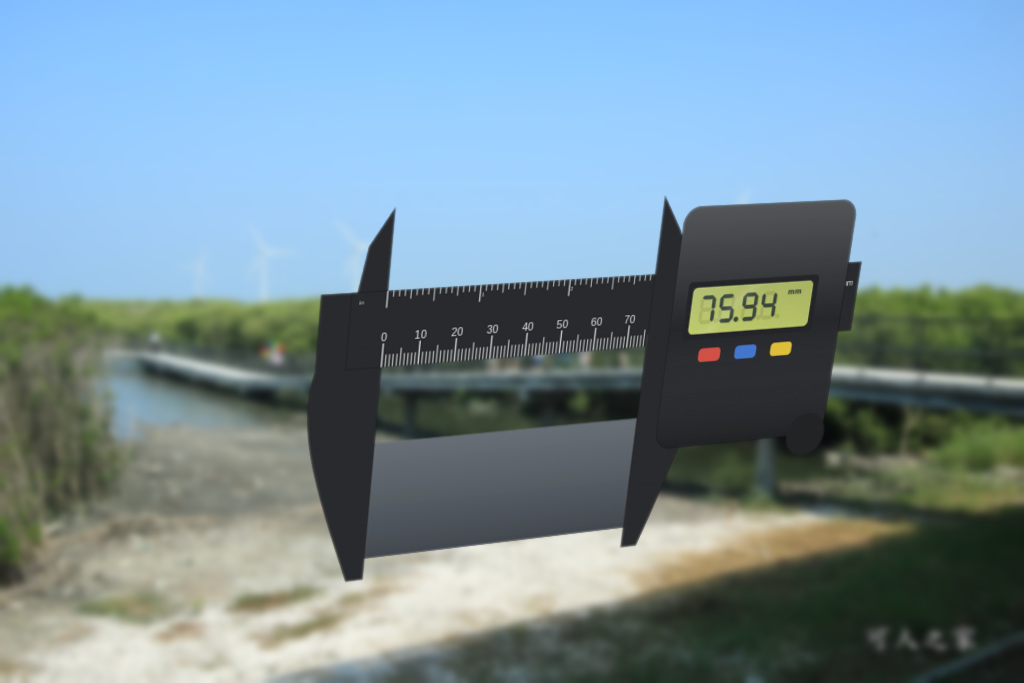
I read 75.94 mm
